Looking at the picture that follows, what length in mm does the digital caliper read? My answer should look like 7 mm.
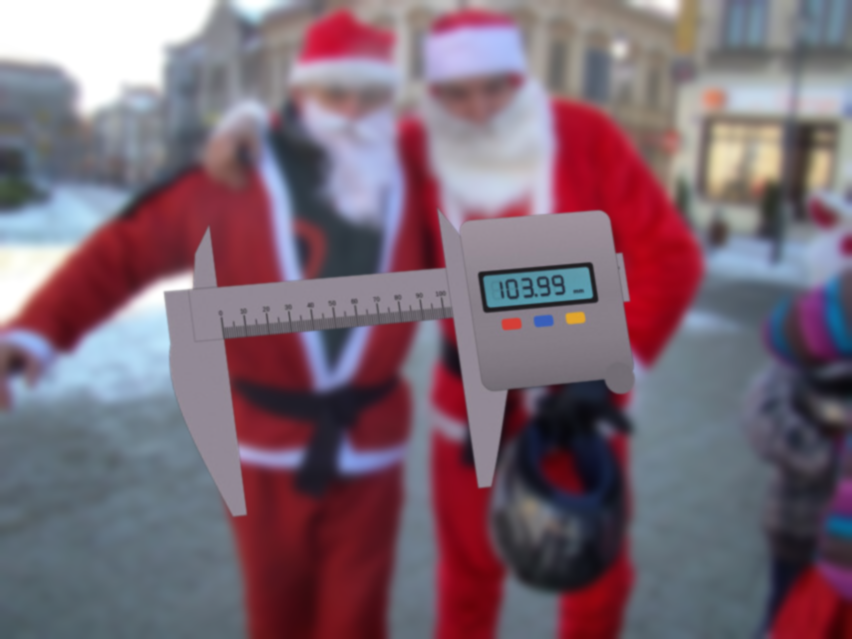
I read 103.99 mm
